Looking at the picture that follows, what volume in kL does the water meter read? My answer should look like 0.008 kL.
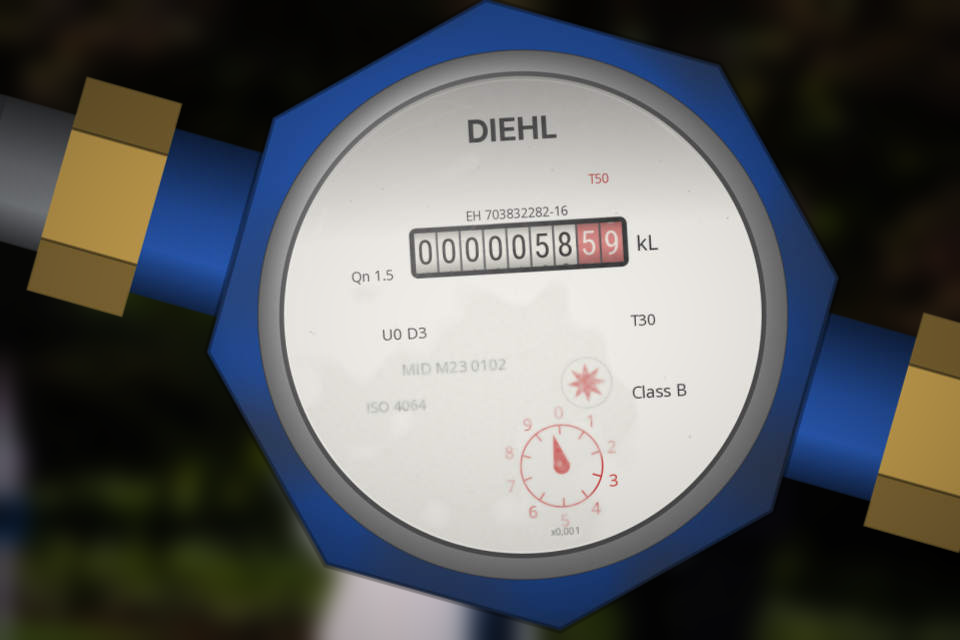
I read 58.589 kL
